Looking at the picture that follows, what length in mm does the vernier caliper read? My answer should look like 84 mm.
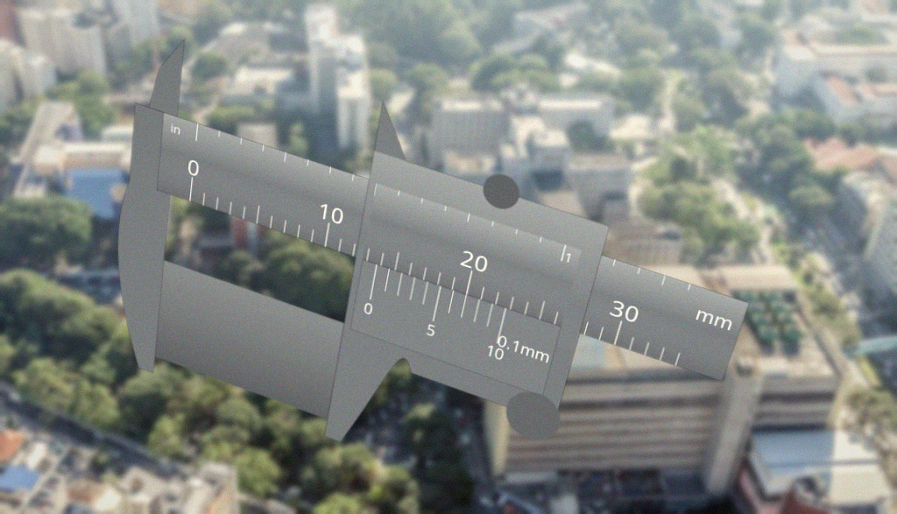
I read 13.7 mm
